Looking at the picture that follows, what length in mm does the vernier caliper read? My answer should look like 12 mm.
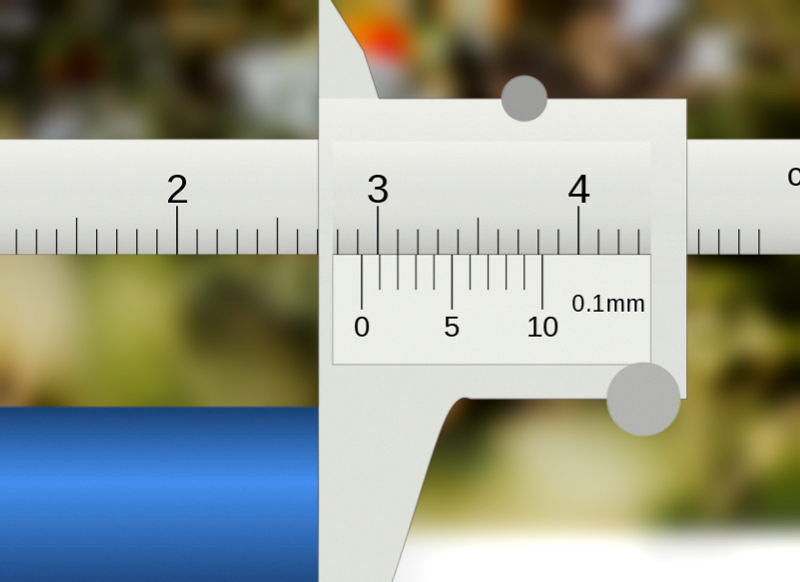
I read 29.2 mm
